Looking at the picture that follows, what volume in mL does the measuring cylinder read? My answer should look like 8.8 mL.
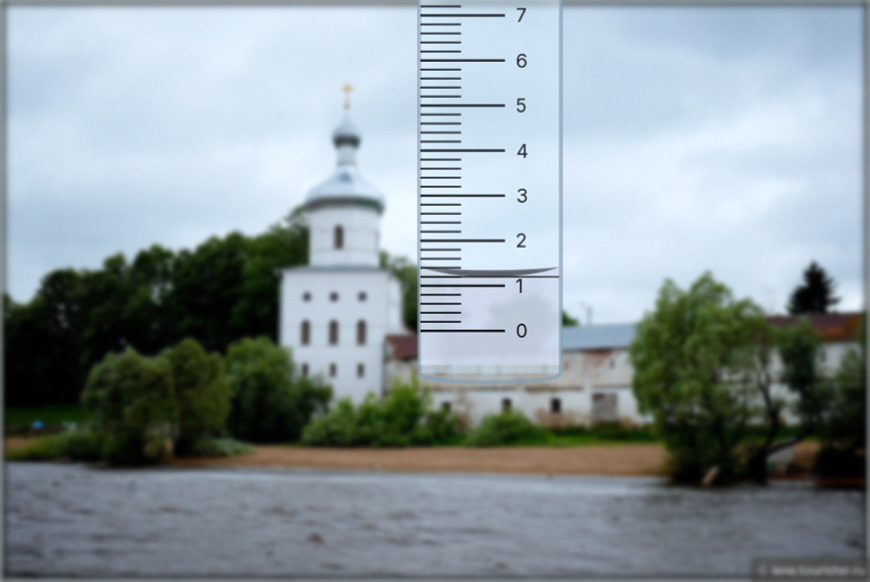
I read 1.2 mL
